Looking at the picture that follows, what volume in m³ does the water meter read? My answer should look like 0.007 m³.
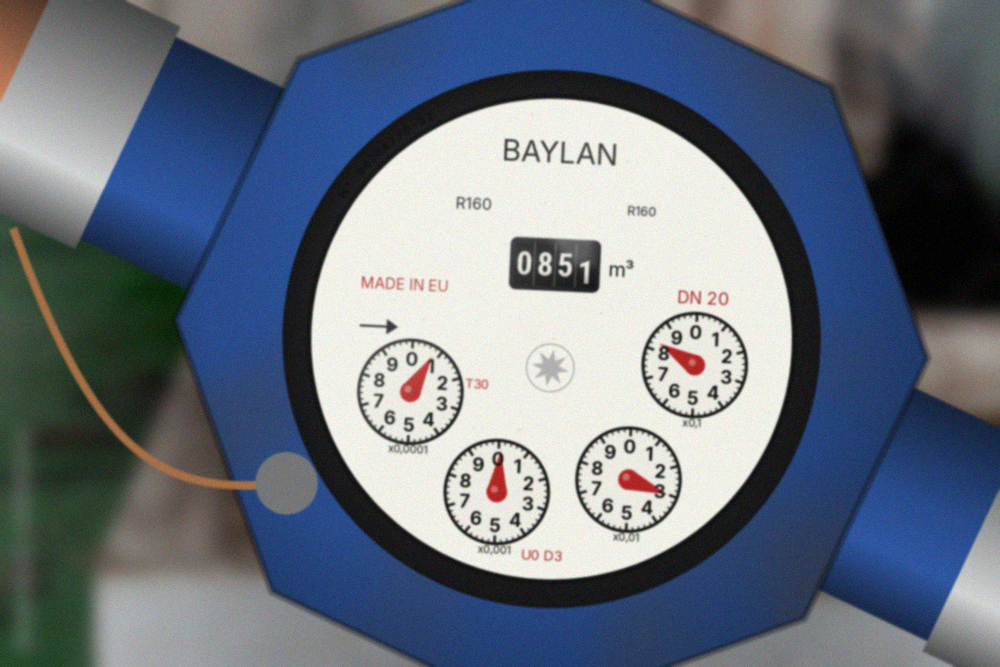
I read 850.8300 m³
